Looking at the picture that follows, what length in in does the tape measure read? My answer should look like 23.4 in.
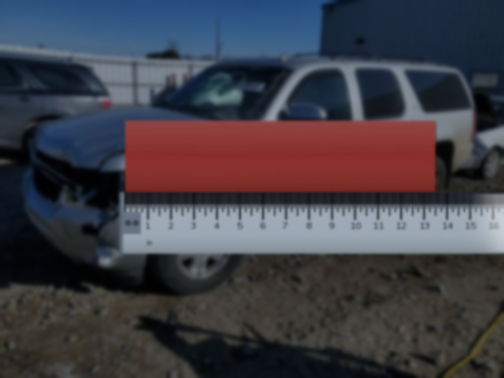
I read 13.5 in
